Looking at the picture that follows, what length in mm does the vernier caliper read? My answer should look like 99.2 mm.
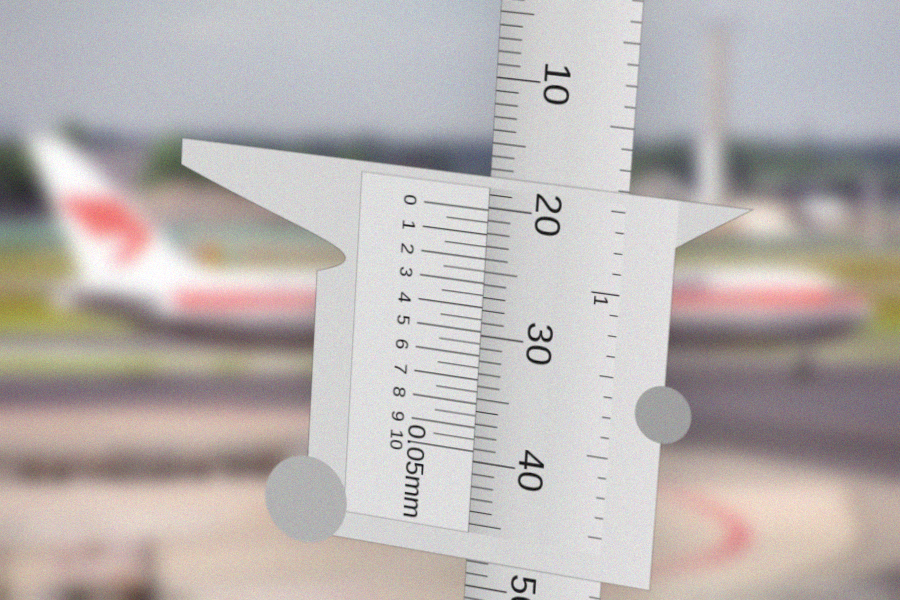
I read 20.2 mm
